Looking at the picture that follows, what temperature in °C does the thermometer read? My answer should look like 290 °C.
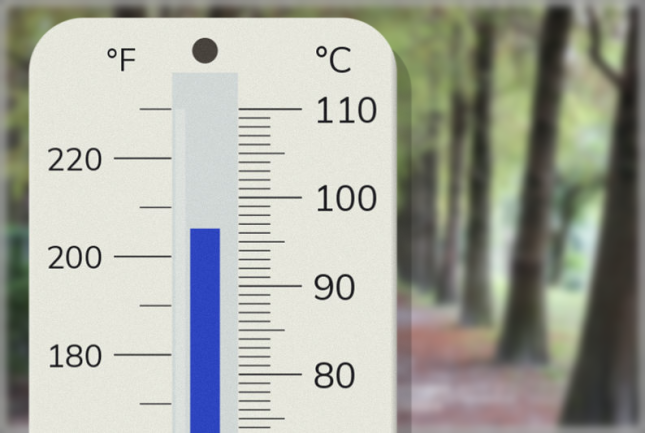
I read 96.5 °C
